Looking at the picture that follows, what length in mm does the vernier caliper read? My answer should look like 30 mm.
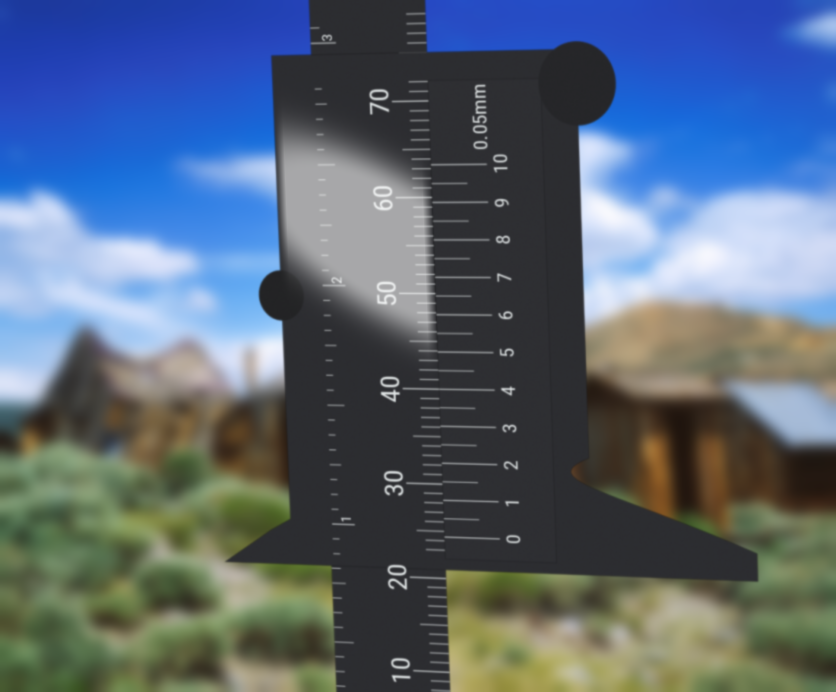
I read 24.4 mm
